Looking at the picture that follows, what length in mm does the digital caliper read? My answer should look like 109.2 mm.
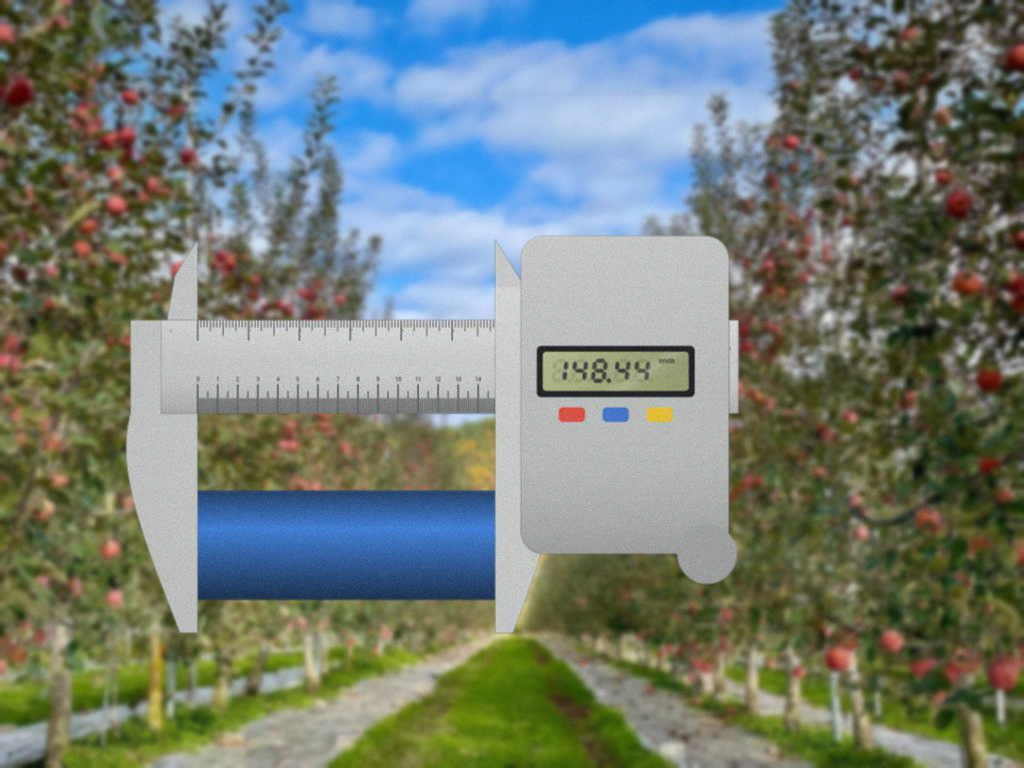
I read 148.44 mm
